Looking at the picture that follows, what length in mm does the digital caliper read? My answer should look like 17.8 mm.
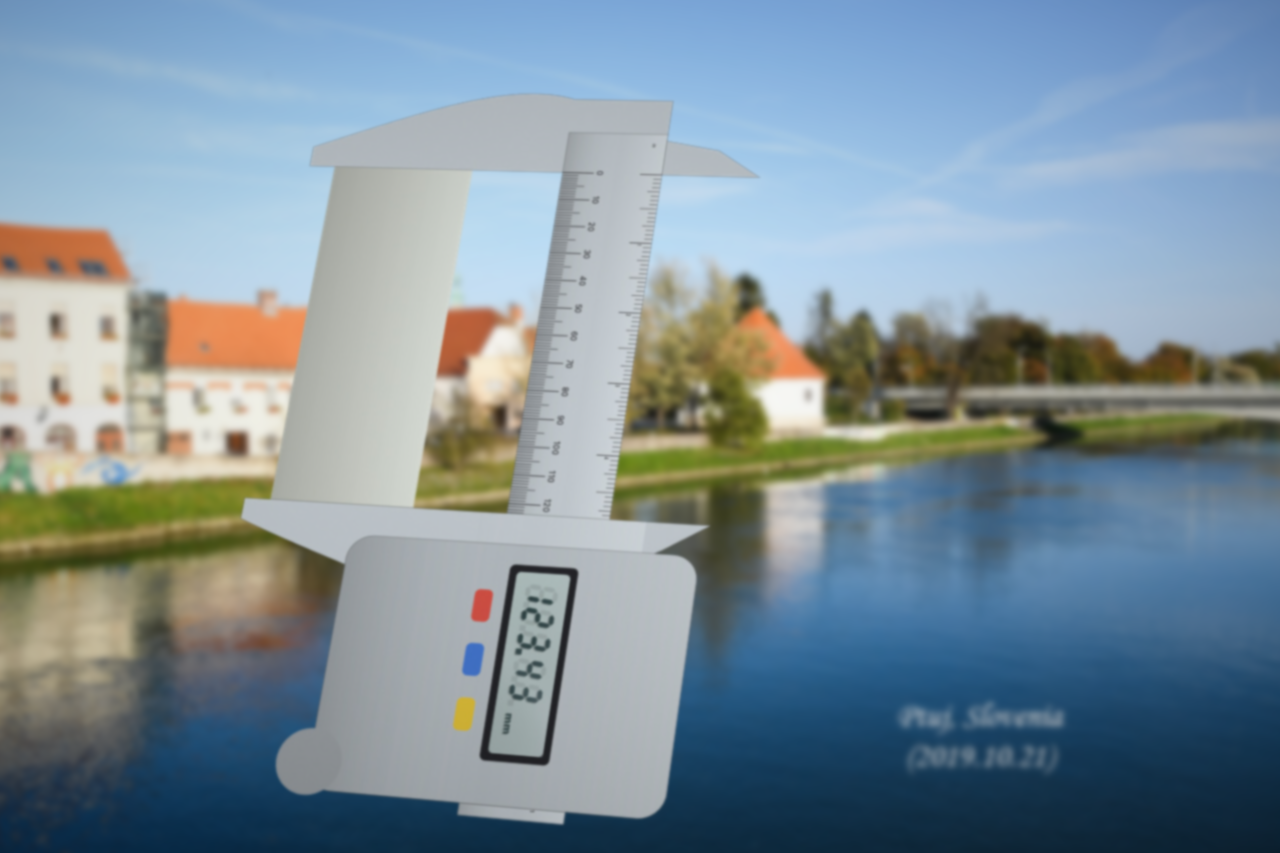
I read 123.43 mm
